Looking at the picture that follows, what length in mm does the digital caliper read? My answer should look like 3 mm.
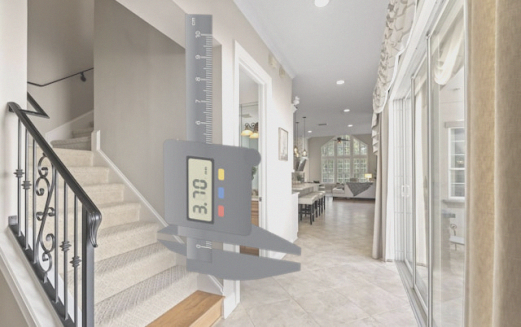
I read 3.70 mm
